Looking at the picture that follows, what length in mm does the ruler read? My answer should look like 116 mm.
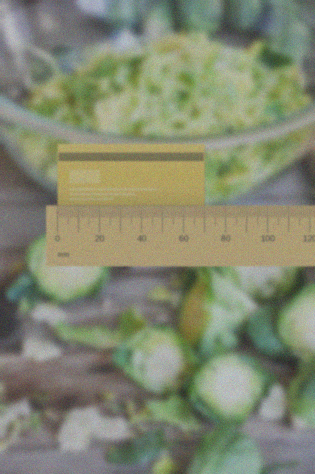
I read 70 mm
